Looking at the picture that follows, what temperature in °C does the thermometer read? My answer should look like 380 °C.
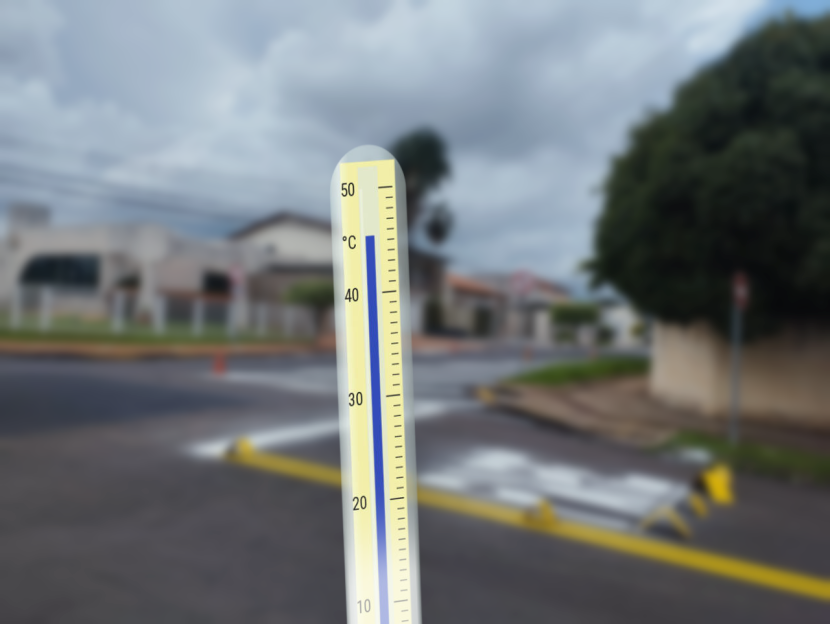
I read 45.5 °C
